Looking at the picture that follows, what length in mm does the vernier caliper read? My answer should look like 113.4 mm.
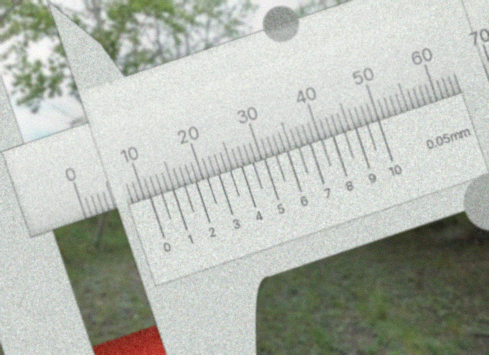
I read 11.0 mm
